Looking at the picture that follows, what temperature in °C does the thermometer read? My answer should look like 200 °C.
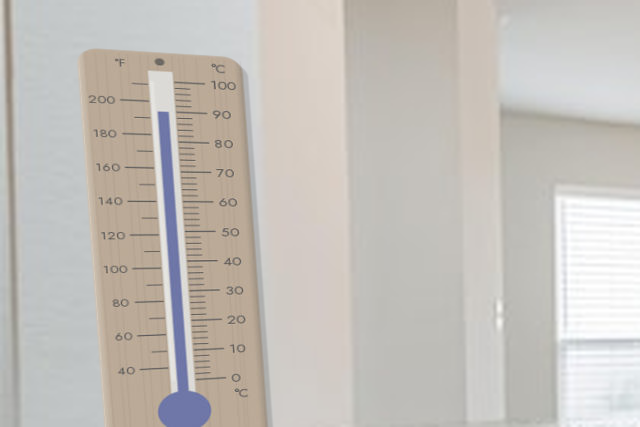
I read 90 °C
